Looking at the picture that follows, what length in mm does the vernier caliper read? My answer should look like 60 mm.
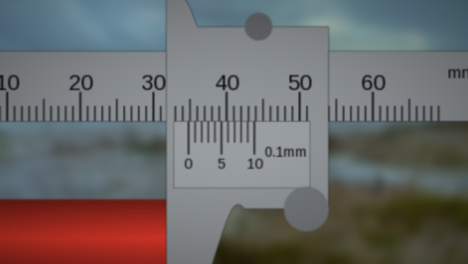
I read 34.8 mm
